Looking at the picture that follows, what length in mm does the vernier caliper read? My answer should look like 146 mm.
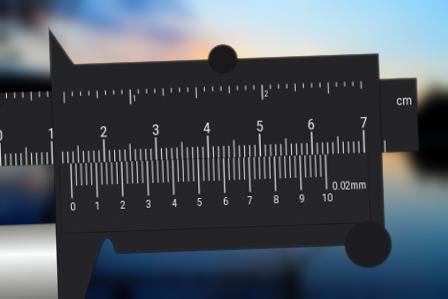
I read 13.5 mm
